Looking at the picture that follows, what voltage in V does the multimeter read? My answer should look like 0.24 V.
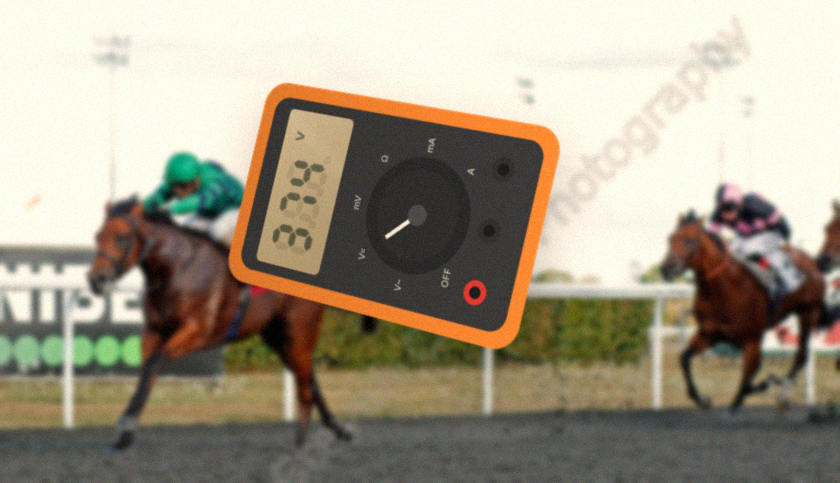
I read 374 V
